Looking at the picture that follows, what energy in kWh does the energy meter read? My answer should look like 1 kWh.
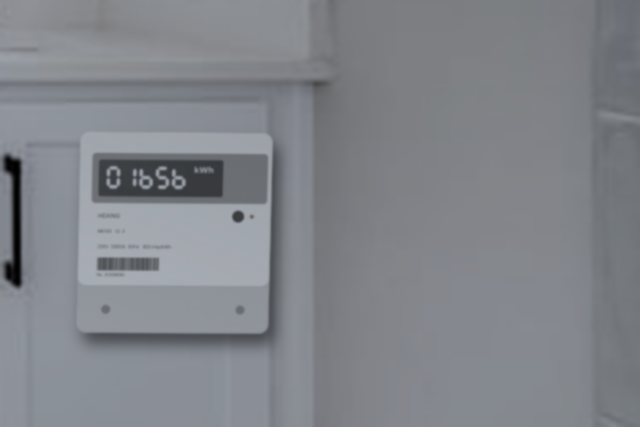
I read 1656 kWh
